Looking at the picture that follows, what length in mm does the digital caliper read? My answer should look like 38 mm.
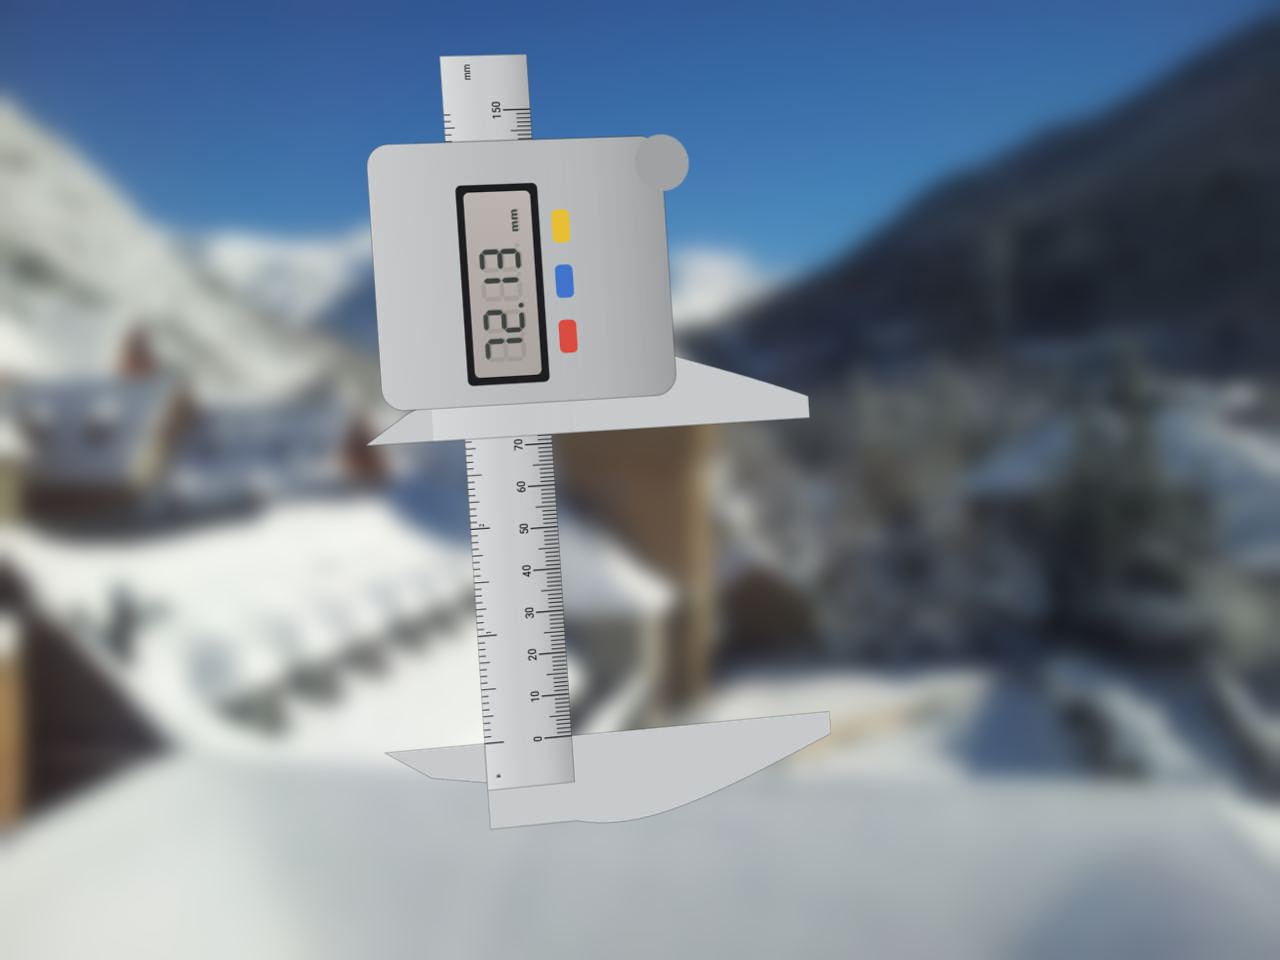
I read 72.13 mm
